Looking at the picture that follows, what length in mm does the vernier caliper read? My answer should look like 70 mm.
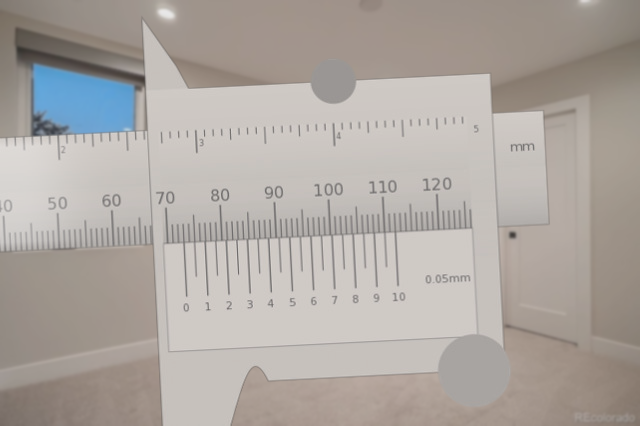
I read 73.0 mm
